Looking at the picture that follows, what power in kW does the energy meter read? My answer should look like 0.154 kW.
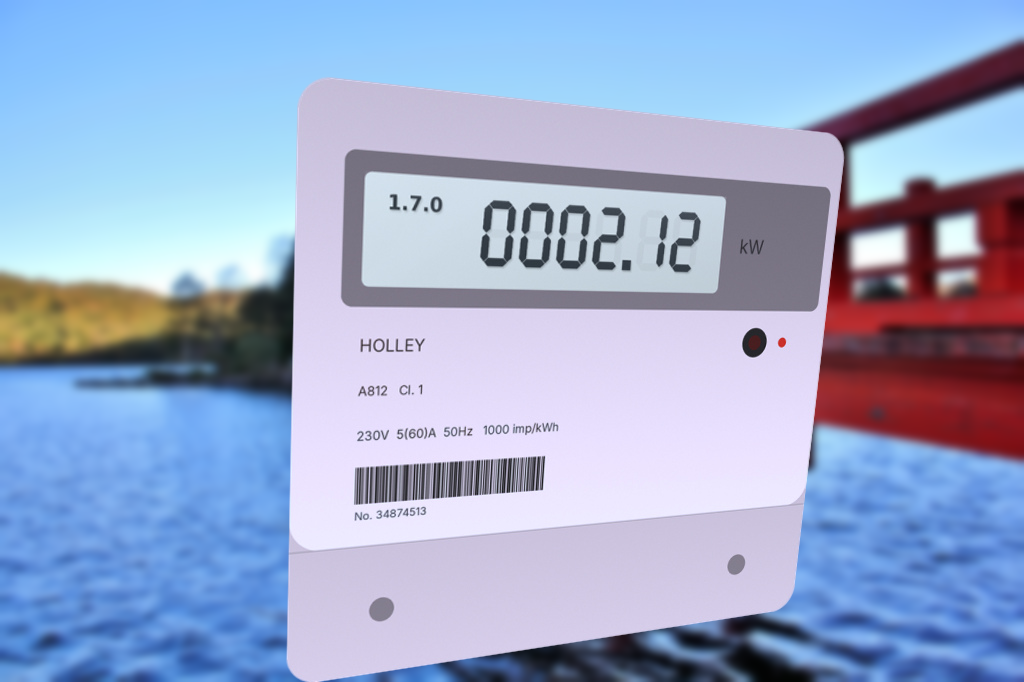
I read 2.12 kW
